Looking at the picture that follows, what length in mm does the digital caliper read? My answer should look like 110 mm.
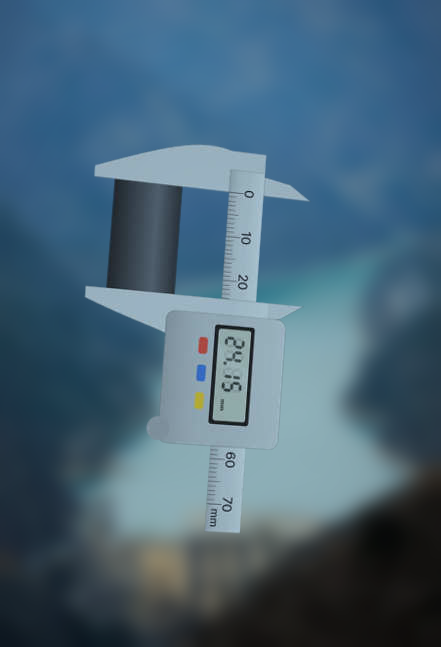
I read 24.15 mm
